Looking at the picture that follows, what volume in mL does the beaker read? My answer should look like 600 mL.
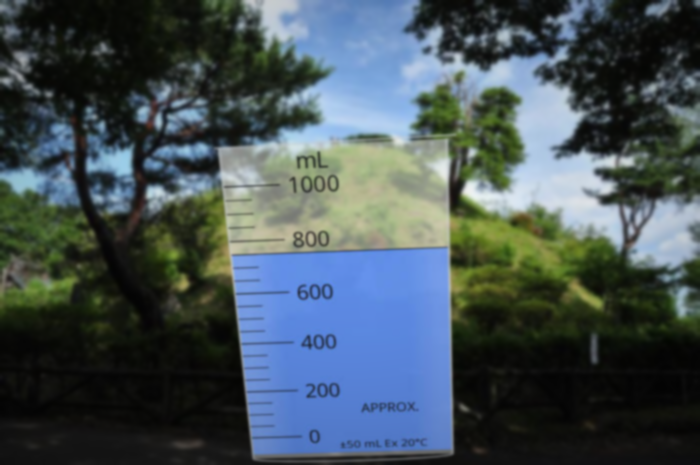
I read 750 mL
